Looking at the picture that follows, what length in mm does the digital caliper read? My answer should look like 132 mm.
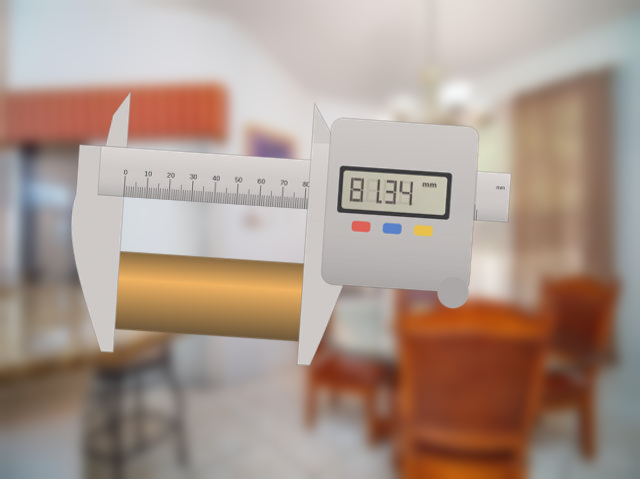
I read 81.34 mm
